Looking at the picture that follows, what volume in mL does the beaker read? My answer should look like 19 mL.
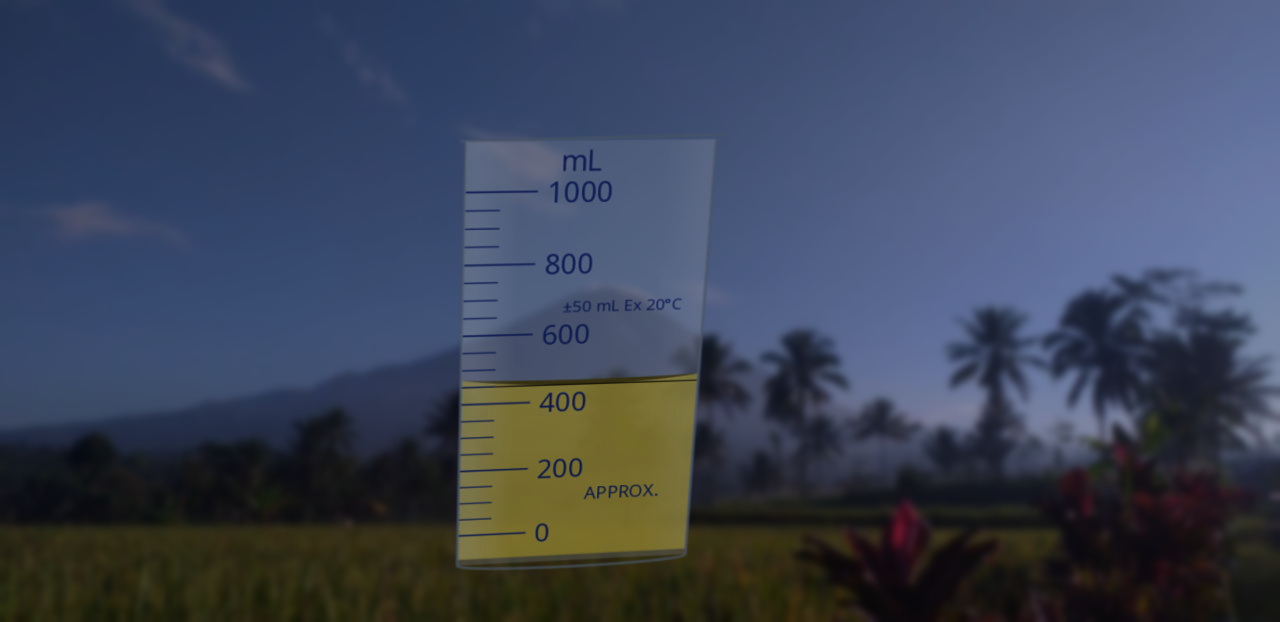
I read 450 mL
